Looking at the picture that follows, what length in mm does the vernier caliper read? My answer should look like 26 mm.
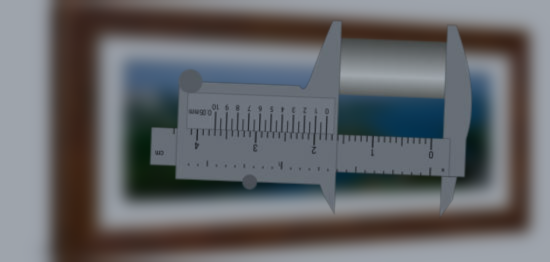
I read 18.0 mm
